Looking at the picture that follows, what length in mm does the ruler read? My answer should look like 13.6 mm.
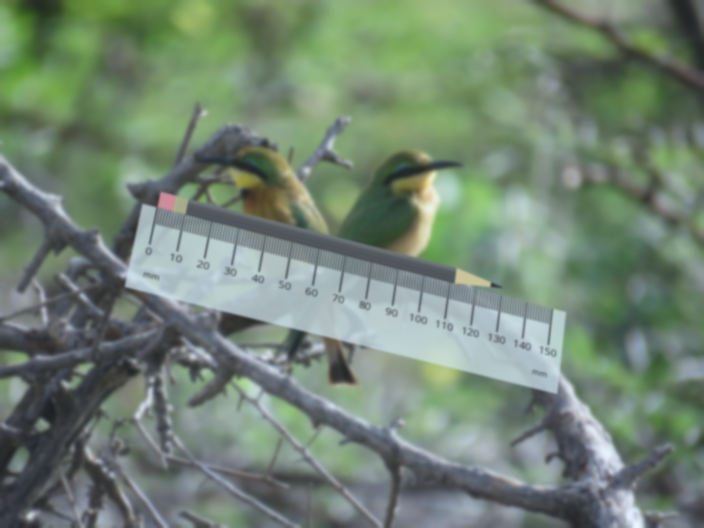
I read 130 mm
